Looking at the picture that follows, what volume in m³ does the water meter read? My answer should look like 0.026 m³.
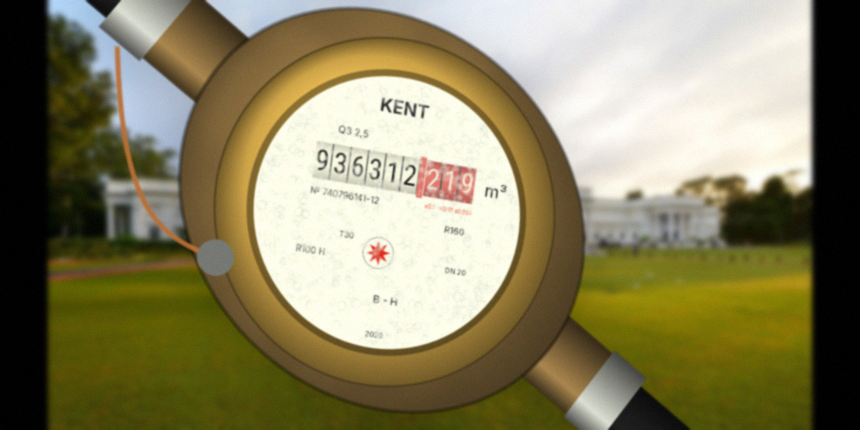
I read 936312.219 m³
